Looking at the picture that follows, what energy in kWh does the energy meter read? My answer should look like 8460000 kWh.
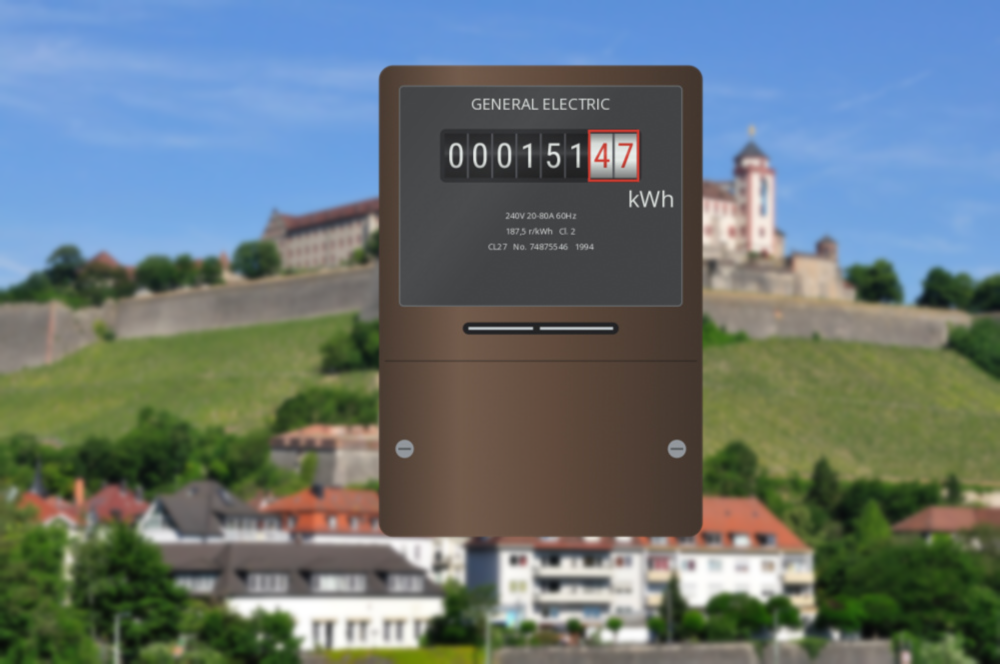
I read 151.47 kWh
